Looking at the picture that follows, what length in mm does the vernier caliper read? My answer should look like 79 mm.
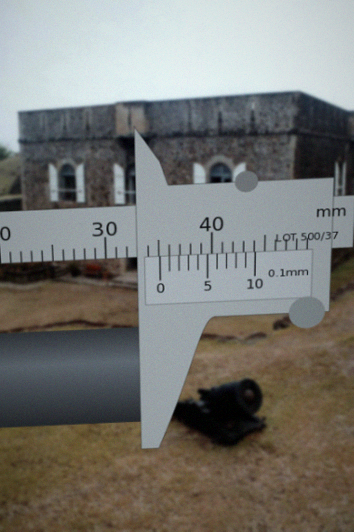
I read 35.1 mm
